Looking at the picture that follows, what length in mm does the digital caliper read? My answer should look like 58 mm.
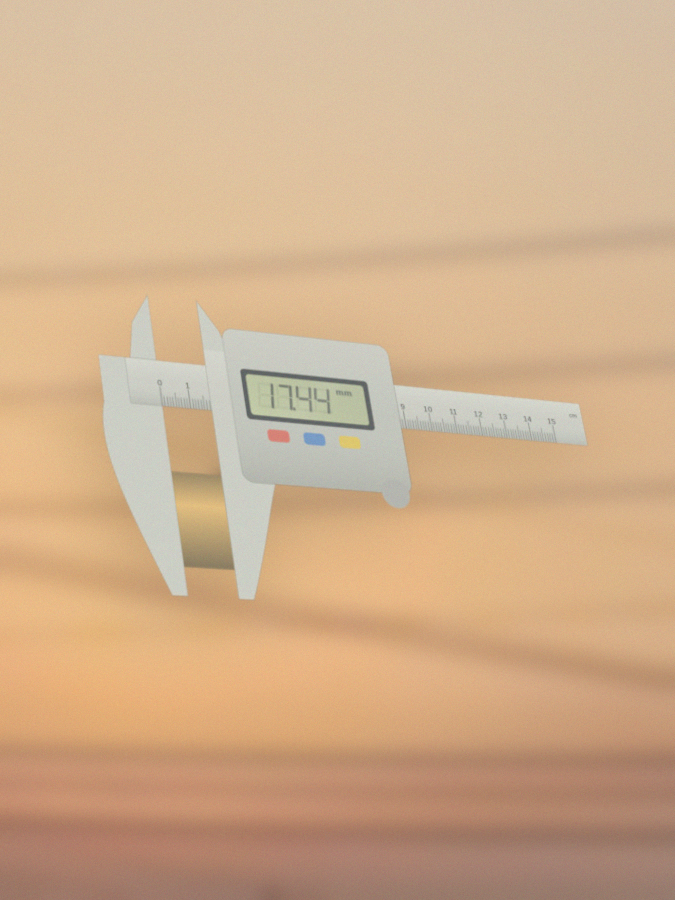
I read 17.44 mm
